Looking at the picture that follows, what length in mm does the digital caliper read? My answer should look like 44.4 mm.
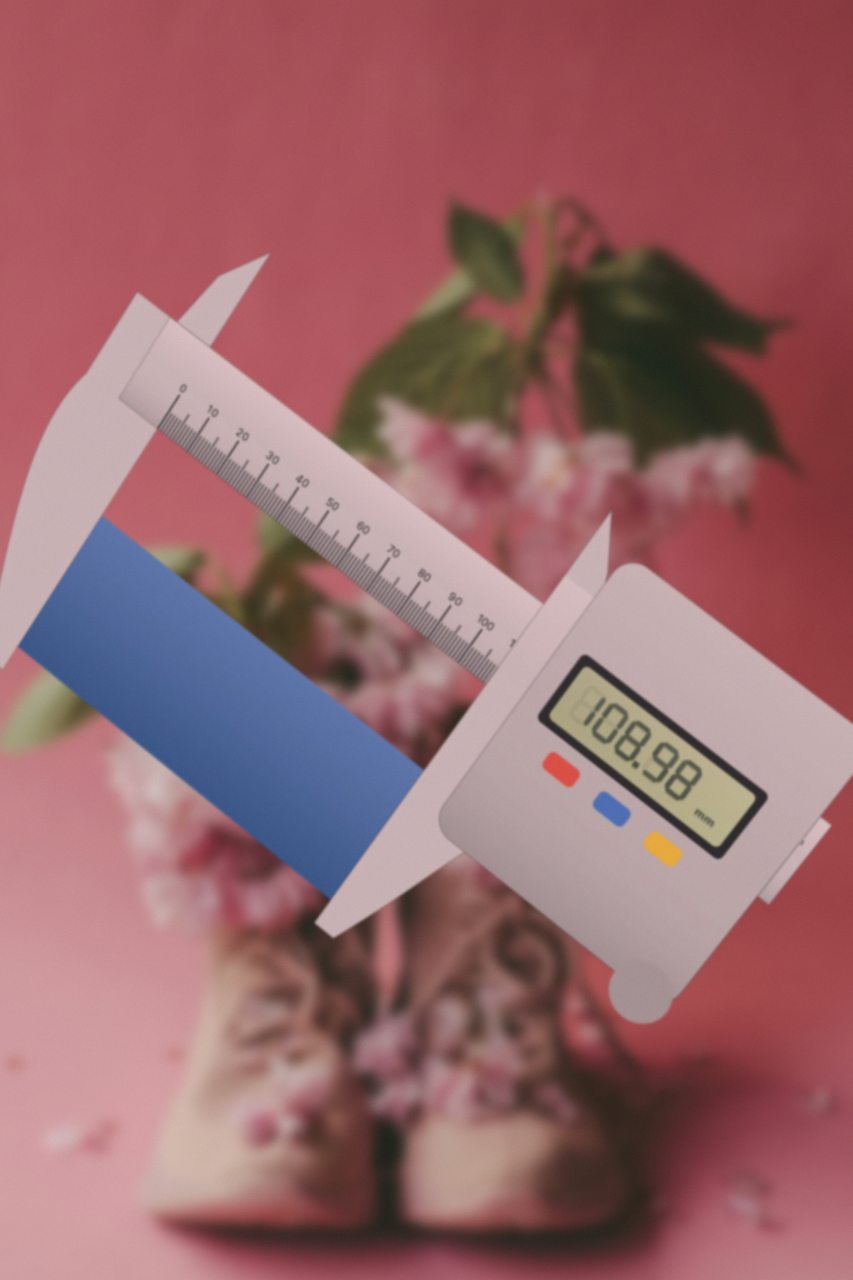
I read 108.98 mm
